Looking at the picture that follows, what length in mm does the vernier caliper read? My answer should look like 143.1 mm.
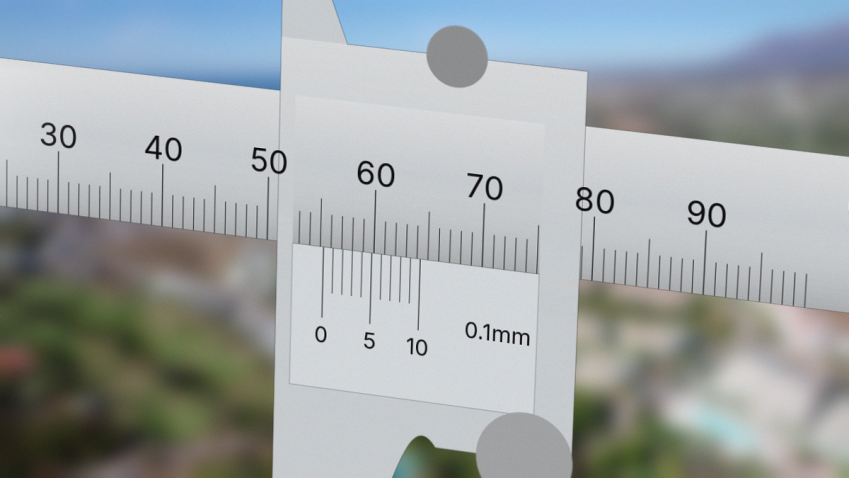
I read 55.3 mm
